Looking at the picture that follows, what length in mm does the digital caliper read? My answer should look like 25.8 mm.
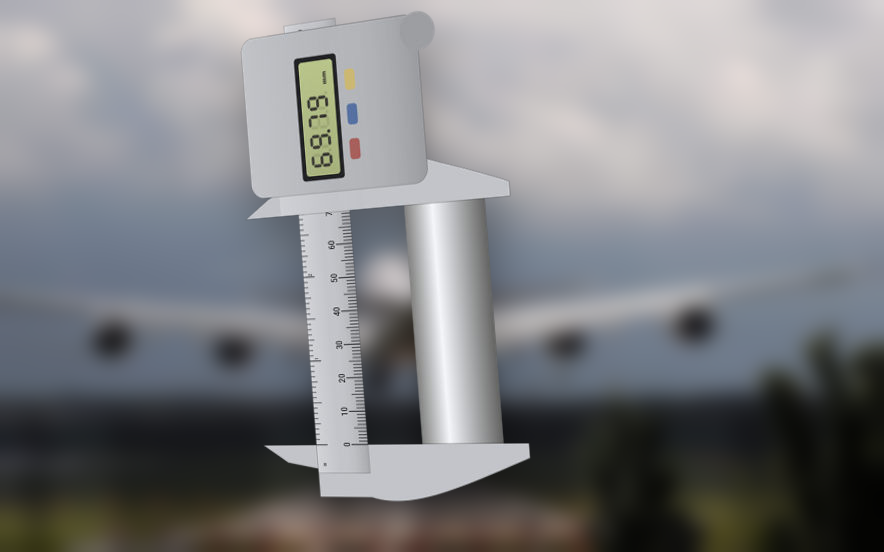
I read 69.79 mm
